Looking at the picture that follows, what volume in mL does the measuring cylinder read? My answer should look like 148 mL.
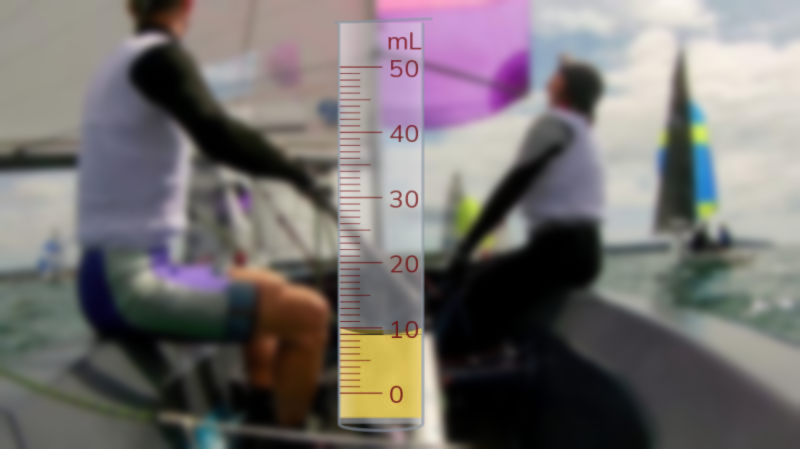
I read 9 mL
